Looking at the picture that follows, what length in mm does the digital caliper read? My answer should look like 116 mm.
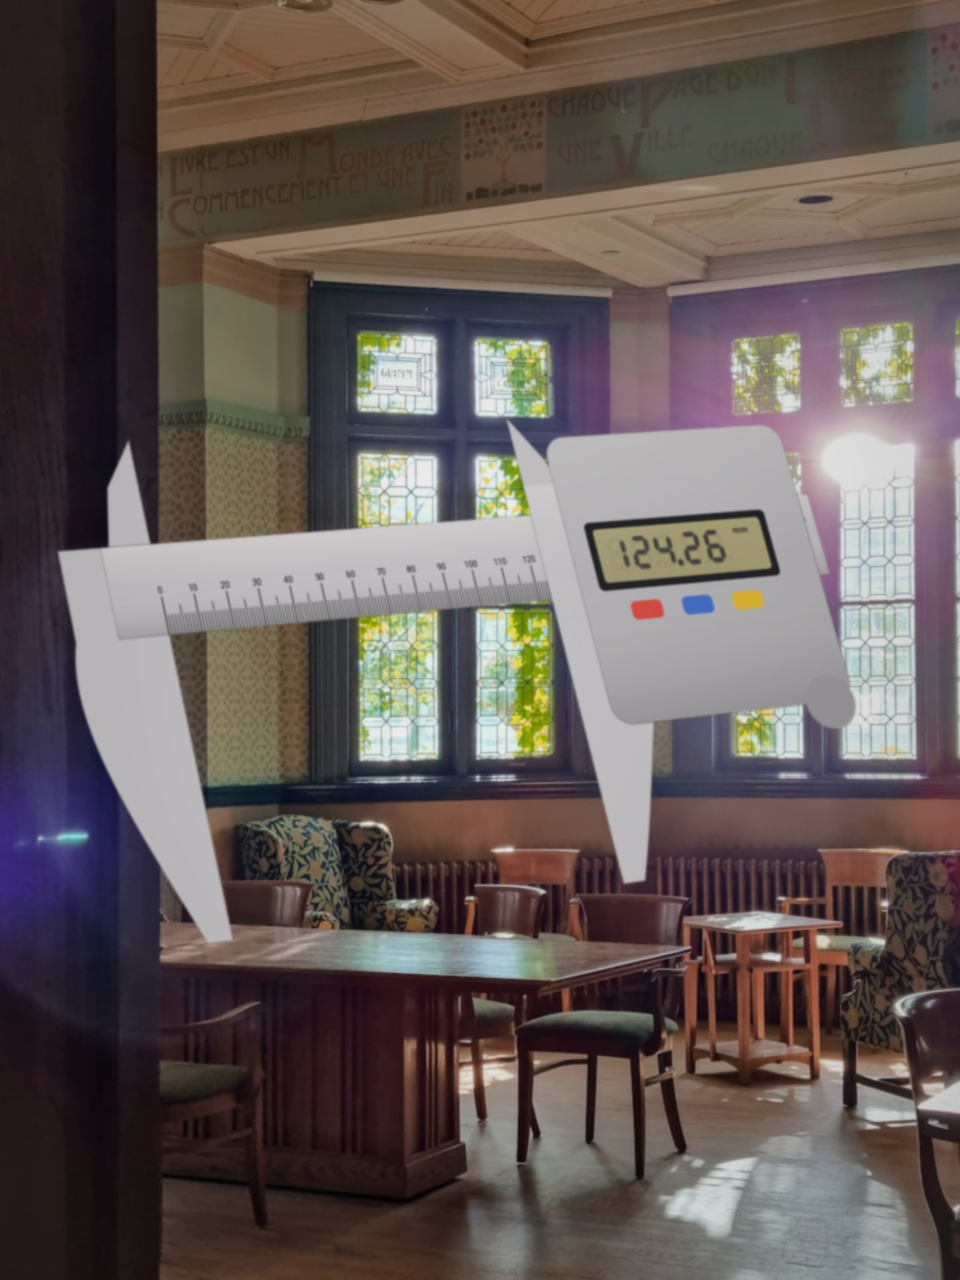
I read 124.26 mm
